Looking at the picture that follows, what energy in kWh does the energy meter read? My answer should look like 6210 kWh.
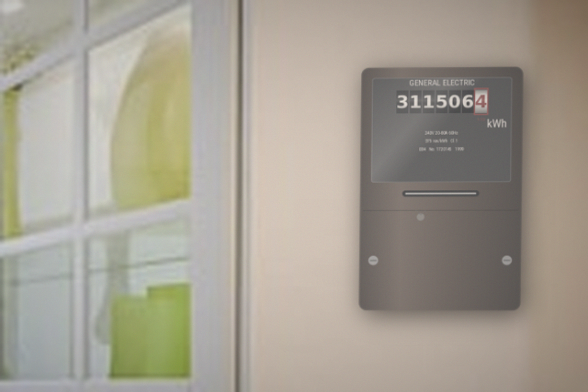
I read 311506.4 kWh
